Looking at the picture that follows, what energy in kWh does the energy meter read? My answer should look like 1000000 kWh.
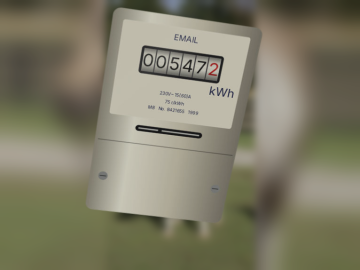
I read 547.2 kWh
